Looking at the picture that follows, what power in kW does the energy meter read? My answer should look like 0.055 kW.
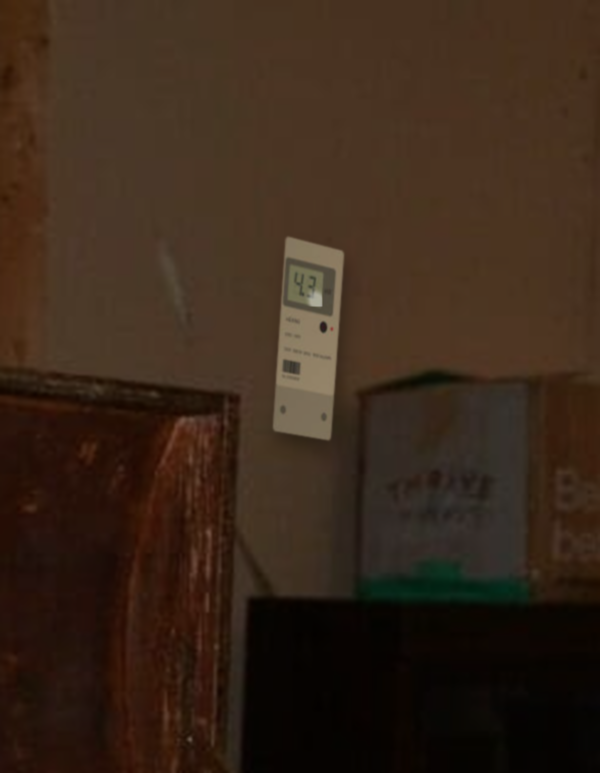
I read 4.3 kW
